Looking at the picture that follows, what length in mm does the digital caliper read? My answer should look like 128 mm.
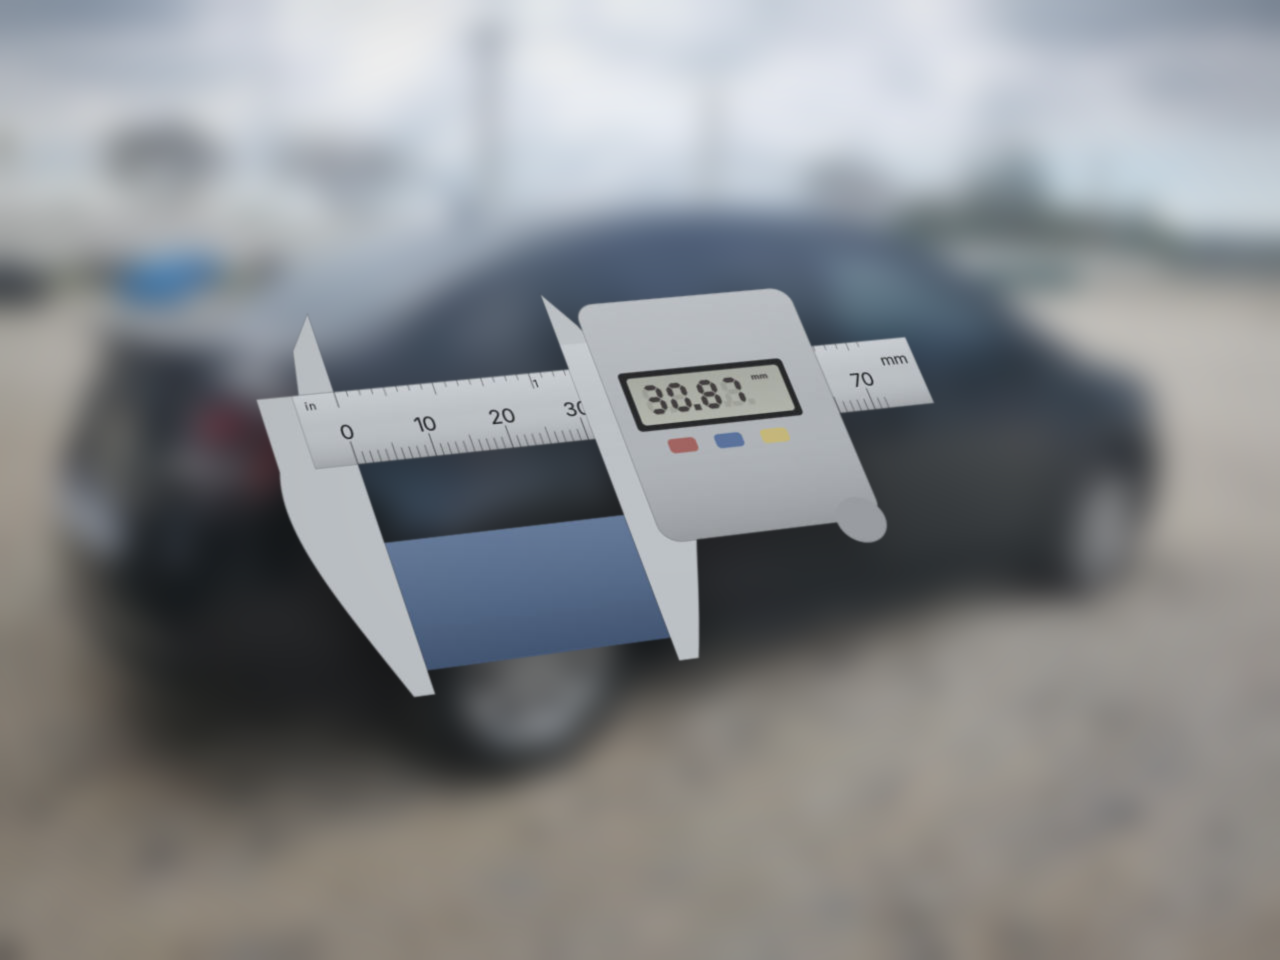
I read 30.87 mm
